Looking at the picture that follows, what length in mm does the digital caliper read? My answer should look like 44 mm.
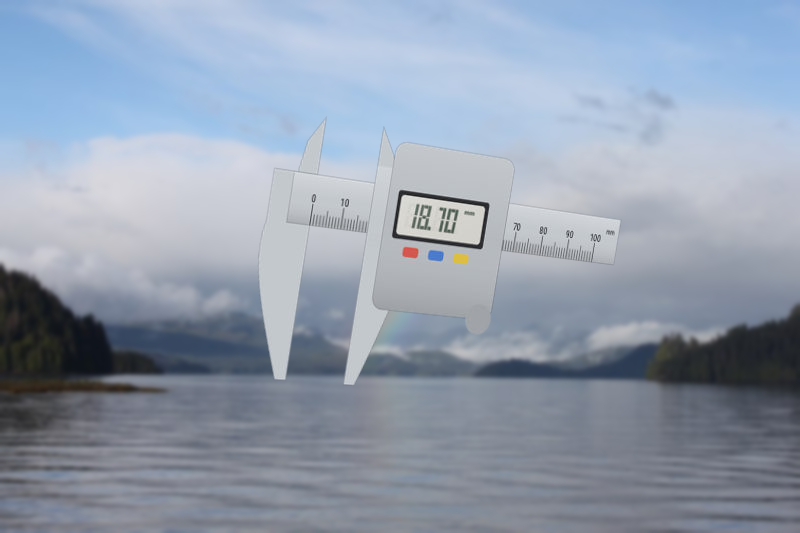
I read 18.70 mm
